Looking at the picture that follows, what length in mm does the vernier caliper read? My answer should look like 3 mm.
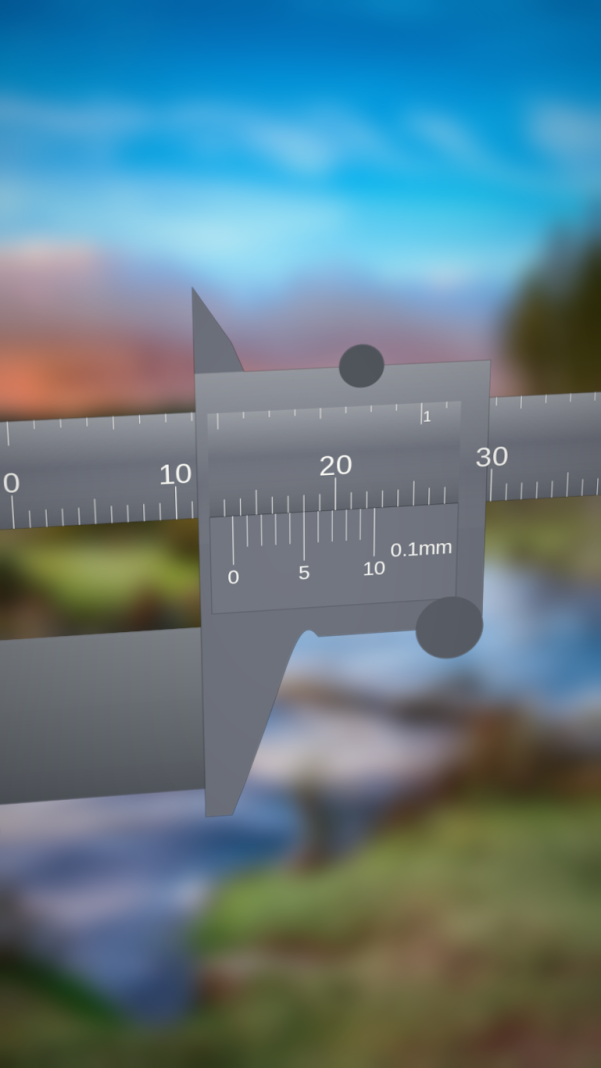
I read 13.5 mm
